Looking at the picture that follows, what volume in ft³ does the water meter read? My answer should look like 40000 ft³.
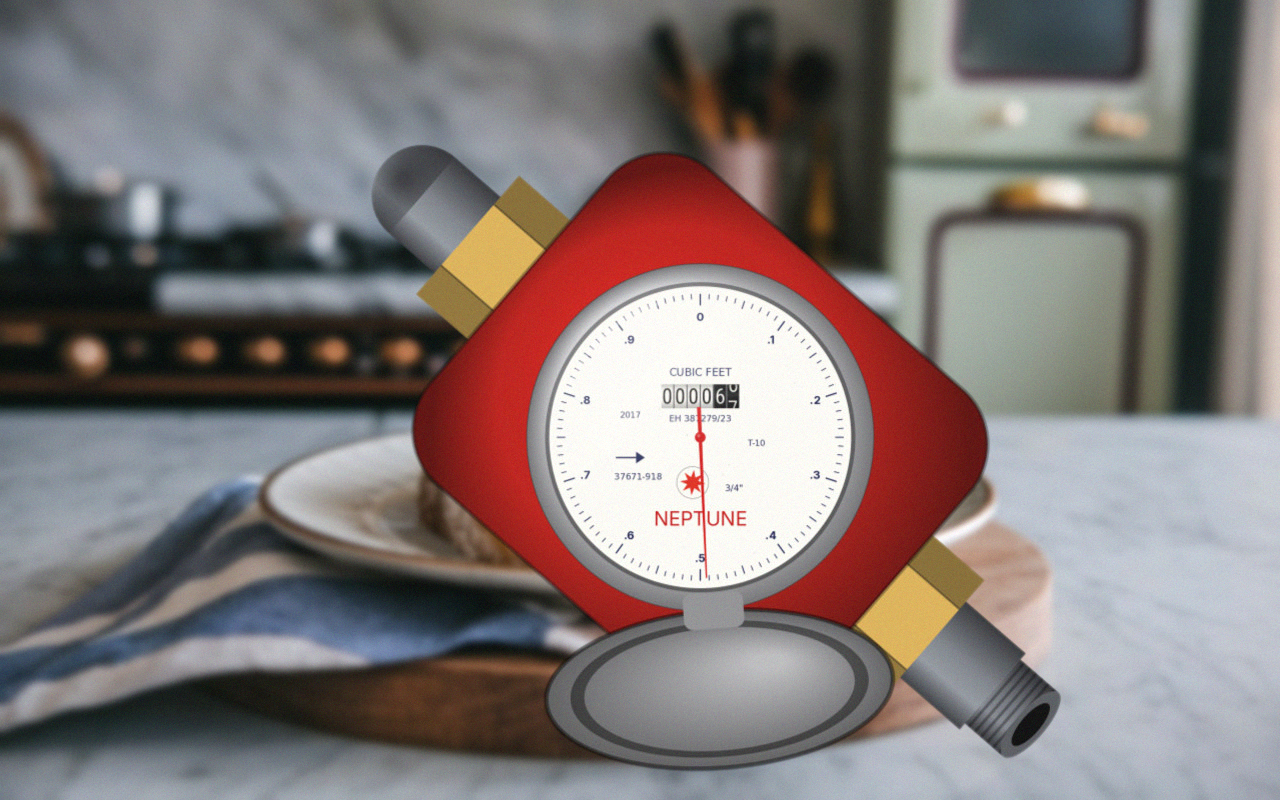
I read 66.49 ft³
